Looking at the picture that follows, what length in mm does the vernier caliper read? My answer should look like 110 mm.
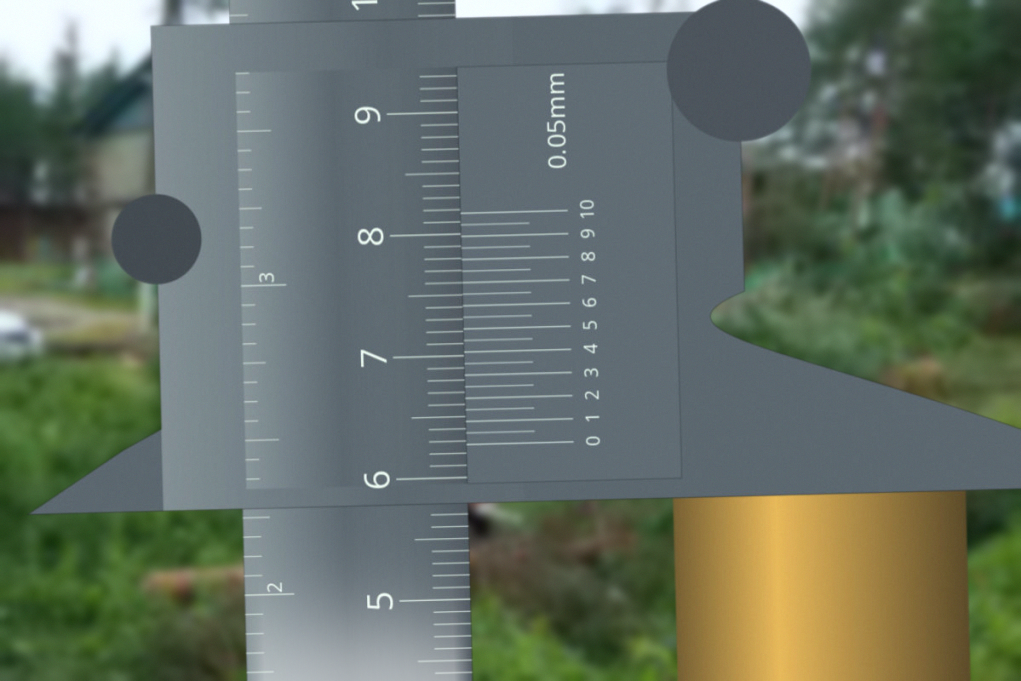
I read 62.7 mm
